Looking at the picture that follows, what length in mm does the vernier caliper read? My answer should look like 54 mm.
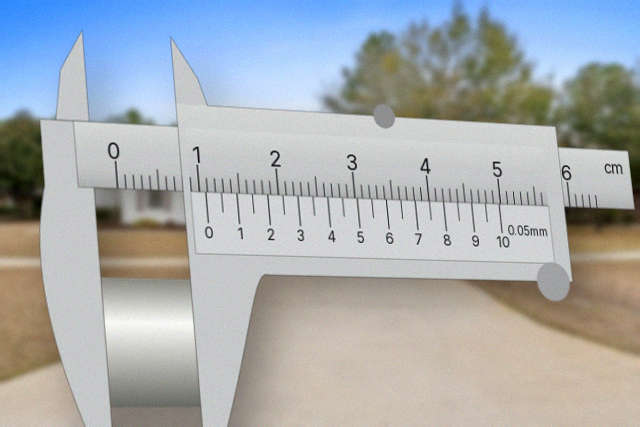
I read 10.8 mm
